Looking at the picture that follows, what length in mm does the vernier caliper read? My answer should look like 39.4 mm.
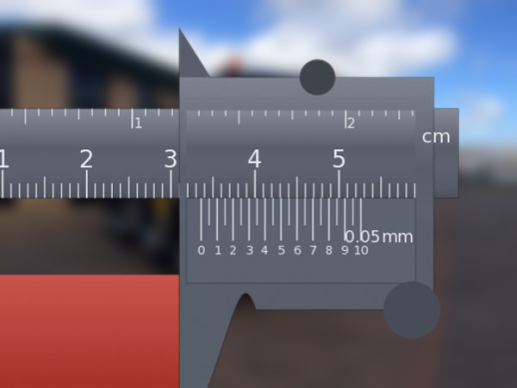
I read 33.6 mm
